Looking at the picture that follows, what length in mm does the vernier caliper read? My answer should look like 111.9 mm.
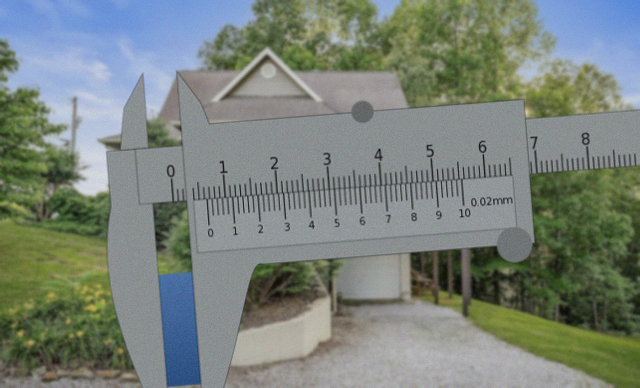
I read 6.5 mm
